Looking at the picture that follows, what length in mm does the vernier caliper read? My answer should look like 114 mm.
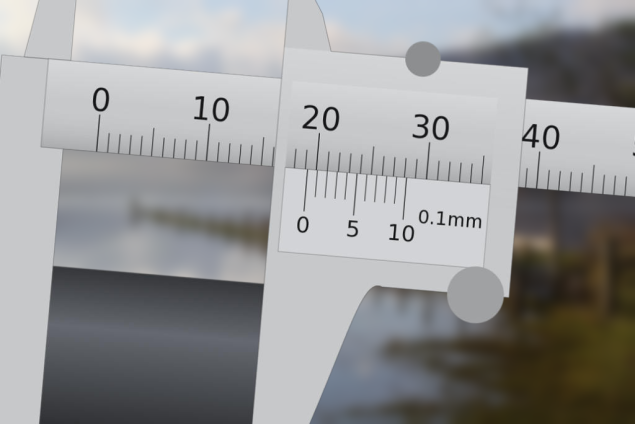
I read 19.2 mm
